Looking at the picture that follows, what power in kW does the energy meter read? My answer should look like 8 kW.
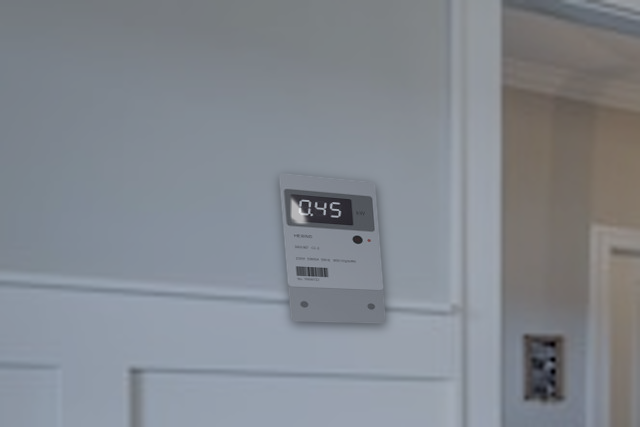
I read 0.45 kW
